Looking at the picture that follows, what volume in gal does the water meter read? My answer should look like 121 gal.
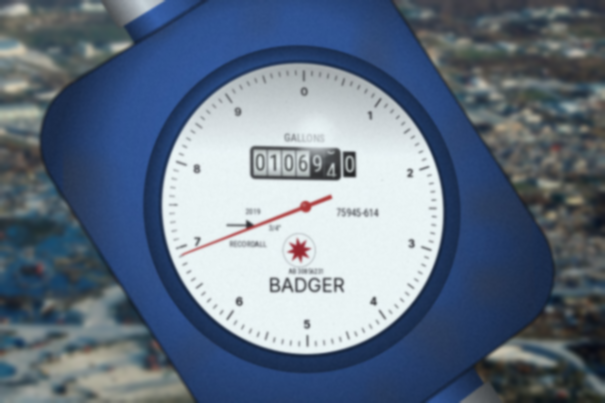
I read 106936.9 gal
